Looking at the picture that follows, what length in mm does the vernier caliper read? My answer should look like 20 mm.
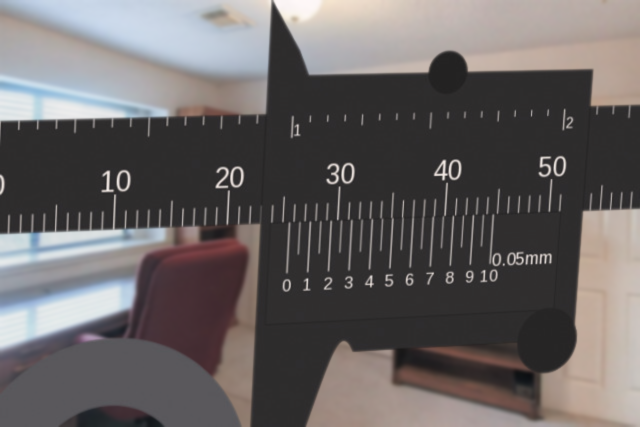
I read 25.6 mm
